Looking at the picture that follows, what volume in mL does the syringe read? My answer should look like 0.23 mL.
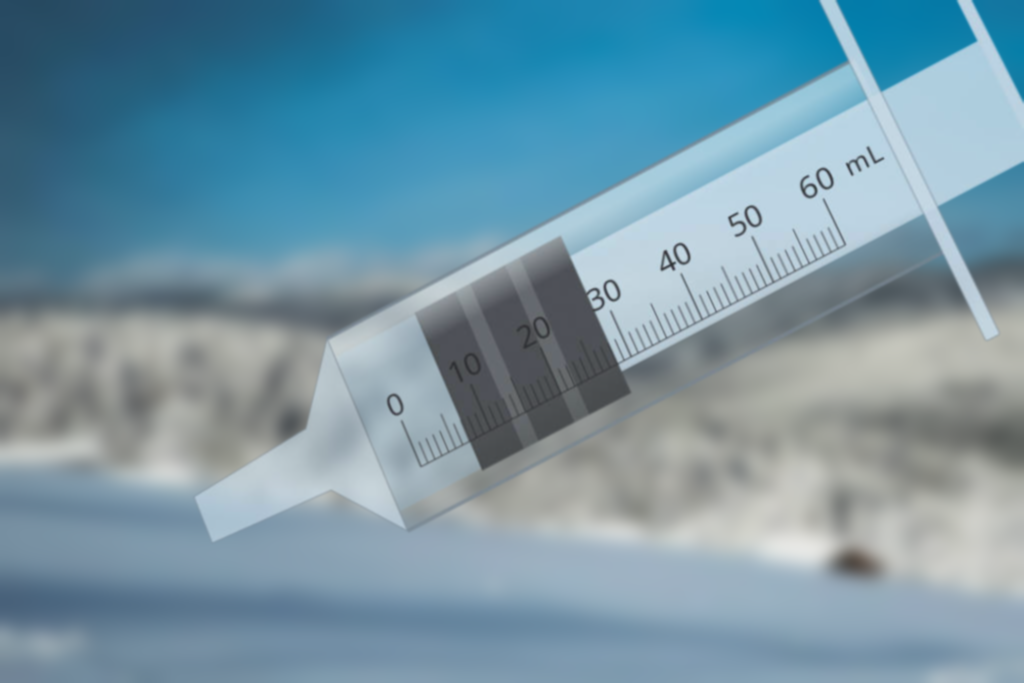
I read 7 mL
